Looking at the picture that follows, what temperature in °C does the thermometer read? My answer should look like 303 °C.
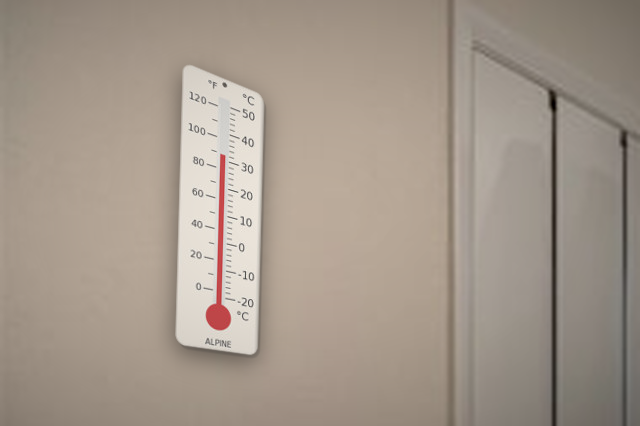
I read 32 °C
